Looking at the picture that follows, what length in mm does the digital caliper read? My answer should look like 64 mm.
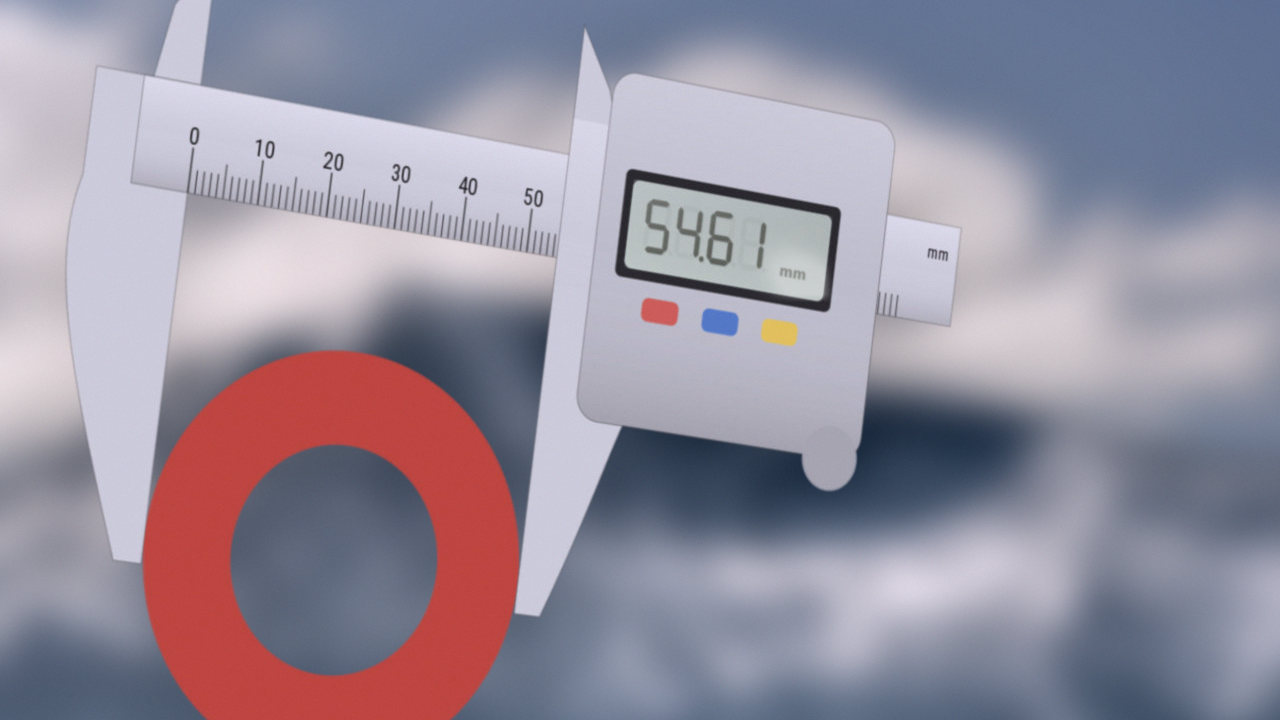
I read 54.61 mm
